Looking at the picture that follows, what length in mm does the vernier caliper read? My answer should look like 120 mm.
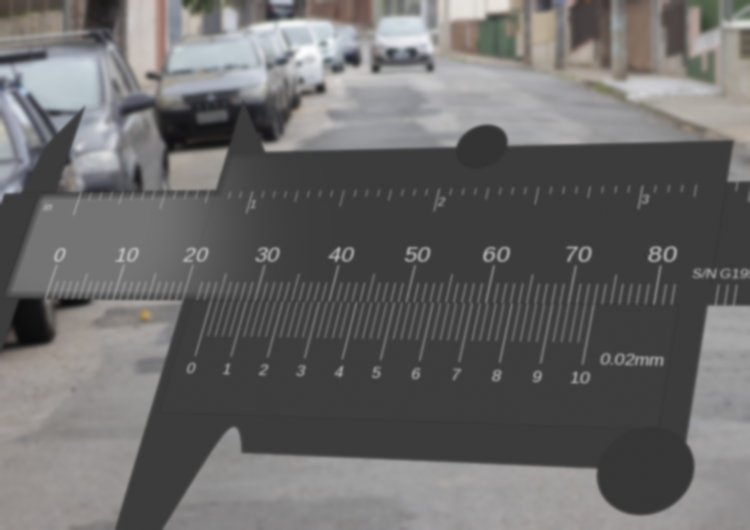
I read 24.0 mm
